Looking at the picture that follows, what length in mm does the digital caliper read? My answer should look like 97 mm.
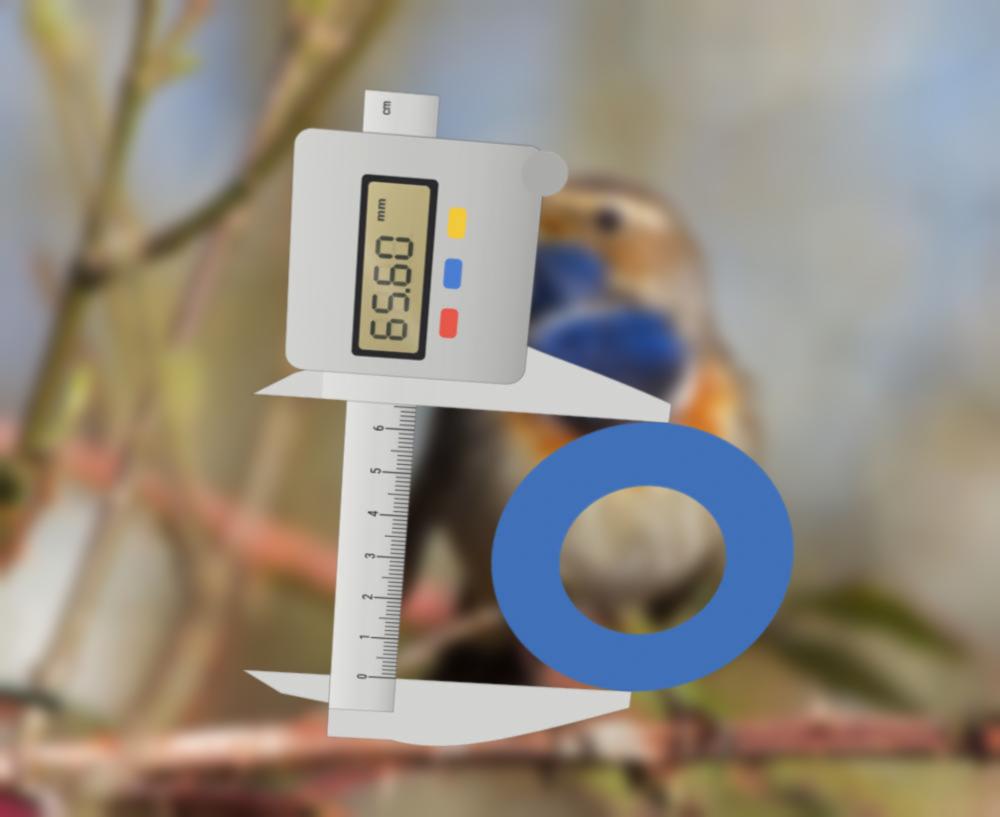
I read 65.60 mm
